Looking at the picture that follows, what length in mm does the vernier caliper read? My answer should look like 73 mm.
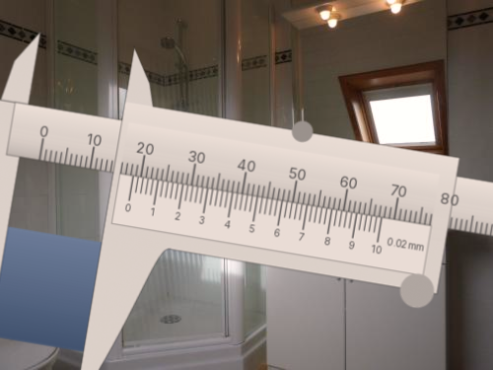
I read 18.5 mm
